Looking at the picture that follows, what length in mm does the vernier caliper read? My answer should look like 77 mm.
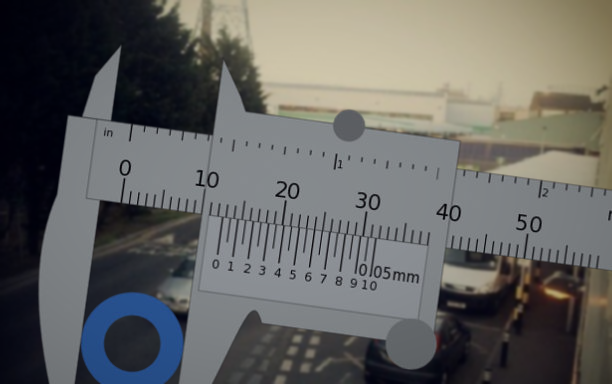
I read 12.6 mm
